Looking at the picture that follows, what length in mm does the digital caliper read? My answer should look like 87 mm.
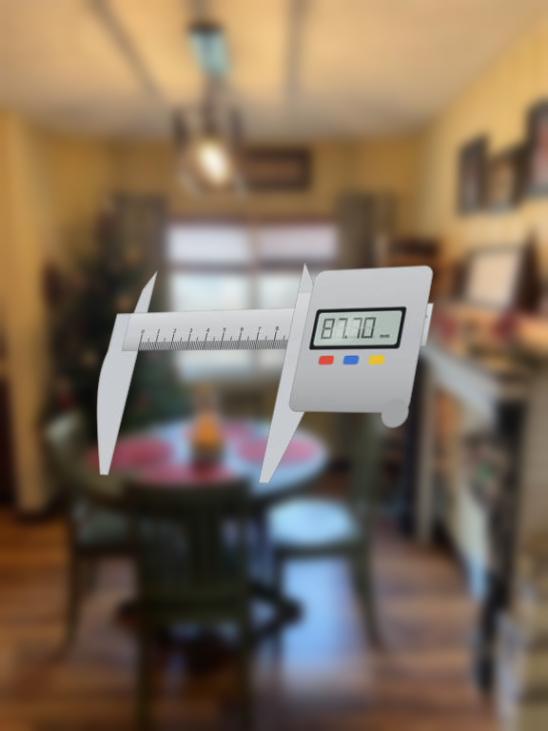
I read 87.70 mm
